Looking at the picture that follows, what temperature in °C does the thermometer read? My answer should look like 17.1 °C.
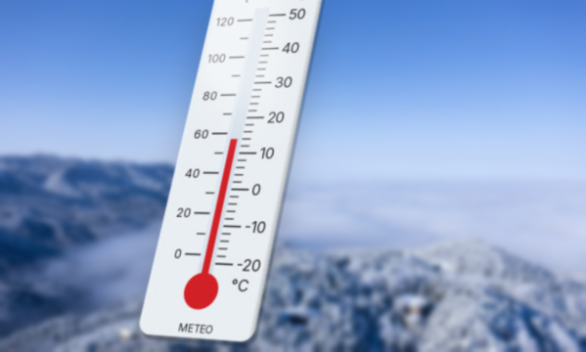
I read 14 °C
